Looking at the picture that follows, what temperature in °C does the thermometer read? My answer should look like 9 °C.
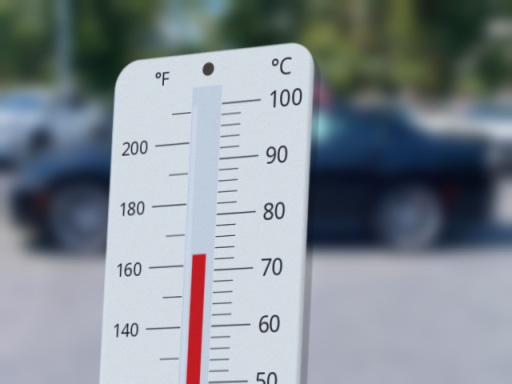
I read 73 °C
